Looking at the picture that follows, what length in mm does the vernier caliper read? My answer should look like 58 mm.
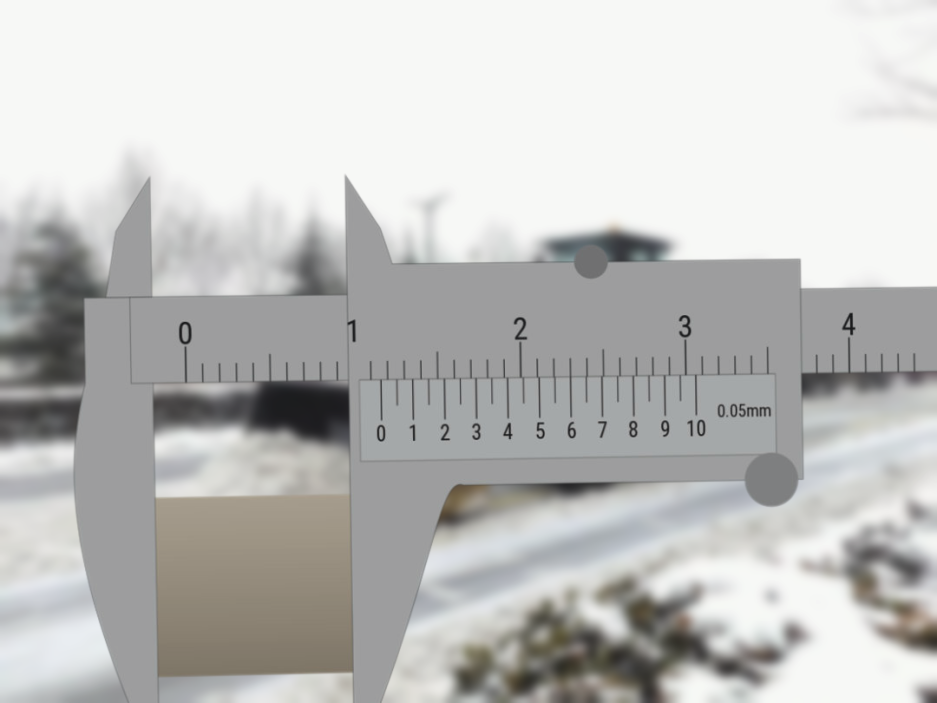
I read 11.6 mm
